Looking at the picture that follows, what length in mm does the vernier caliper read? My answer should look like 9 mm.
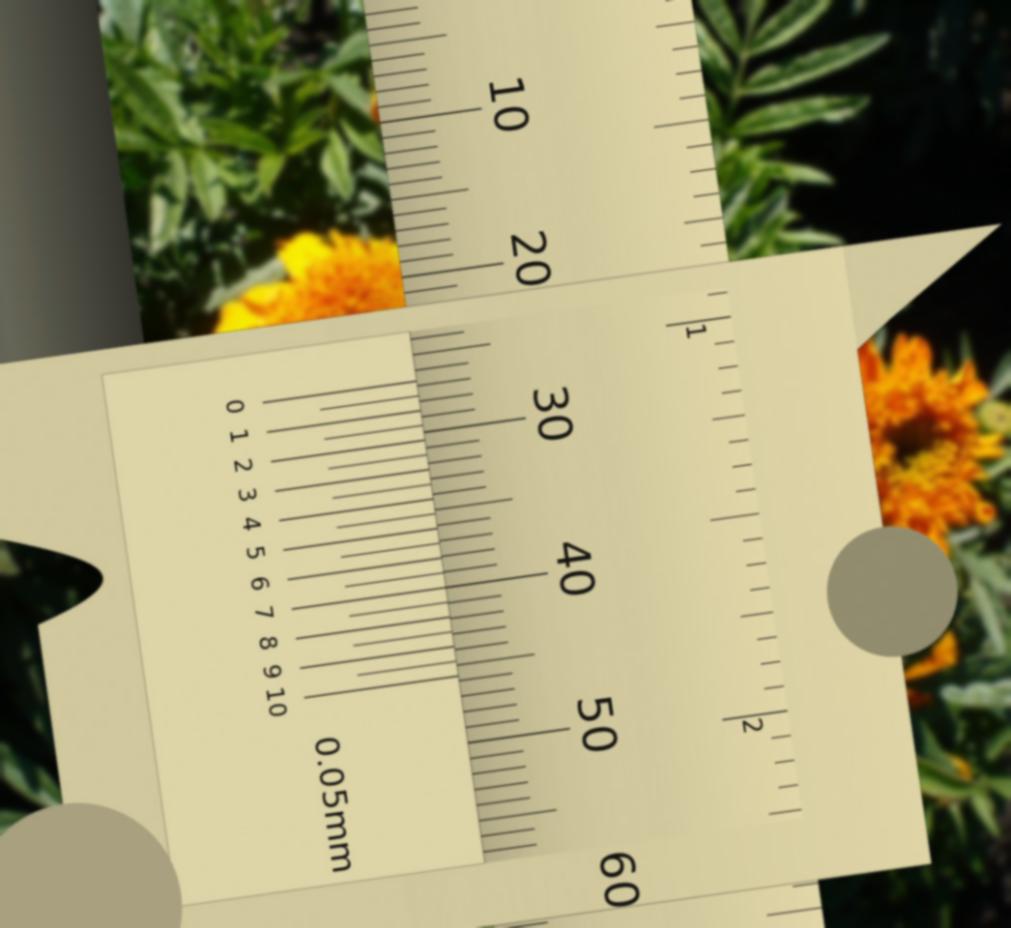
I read 26.7 mm
